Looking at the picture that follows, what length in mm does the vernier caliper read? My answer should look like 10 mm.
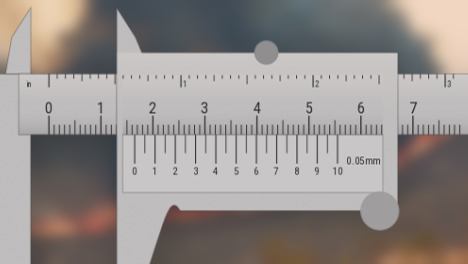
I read 16.5 mm
